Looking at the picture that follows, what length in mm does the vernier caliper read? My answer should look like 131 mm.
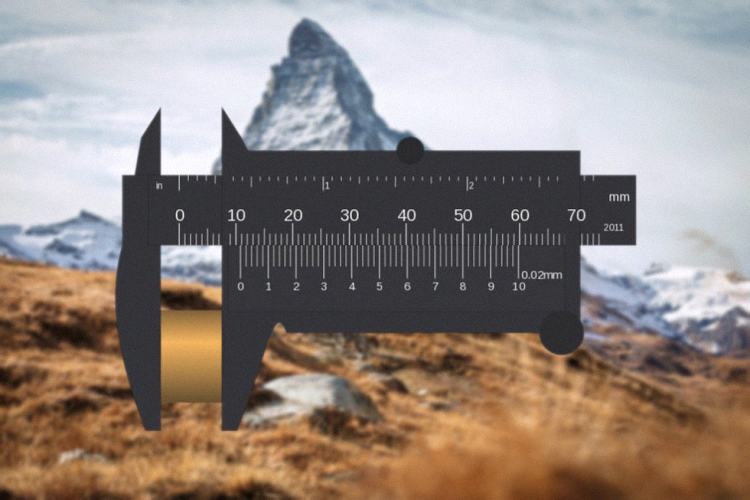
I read 10.8 mm
